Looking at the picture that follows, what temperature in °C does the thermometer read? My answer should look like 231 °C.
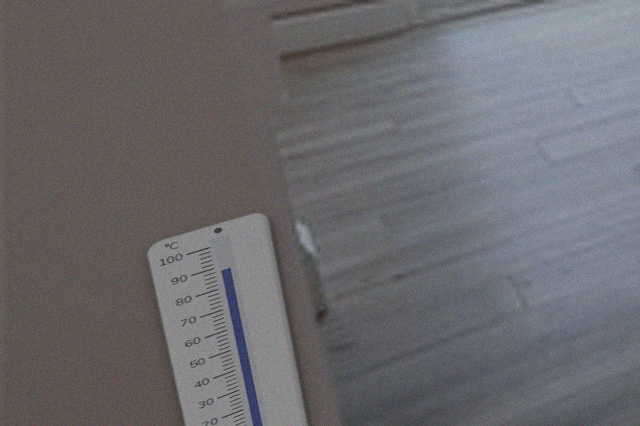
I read 88 °C
